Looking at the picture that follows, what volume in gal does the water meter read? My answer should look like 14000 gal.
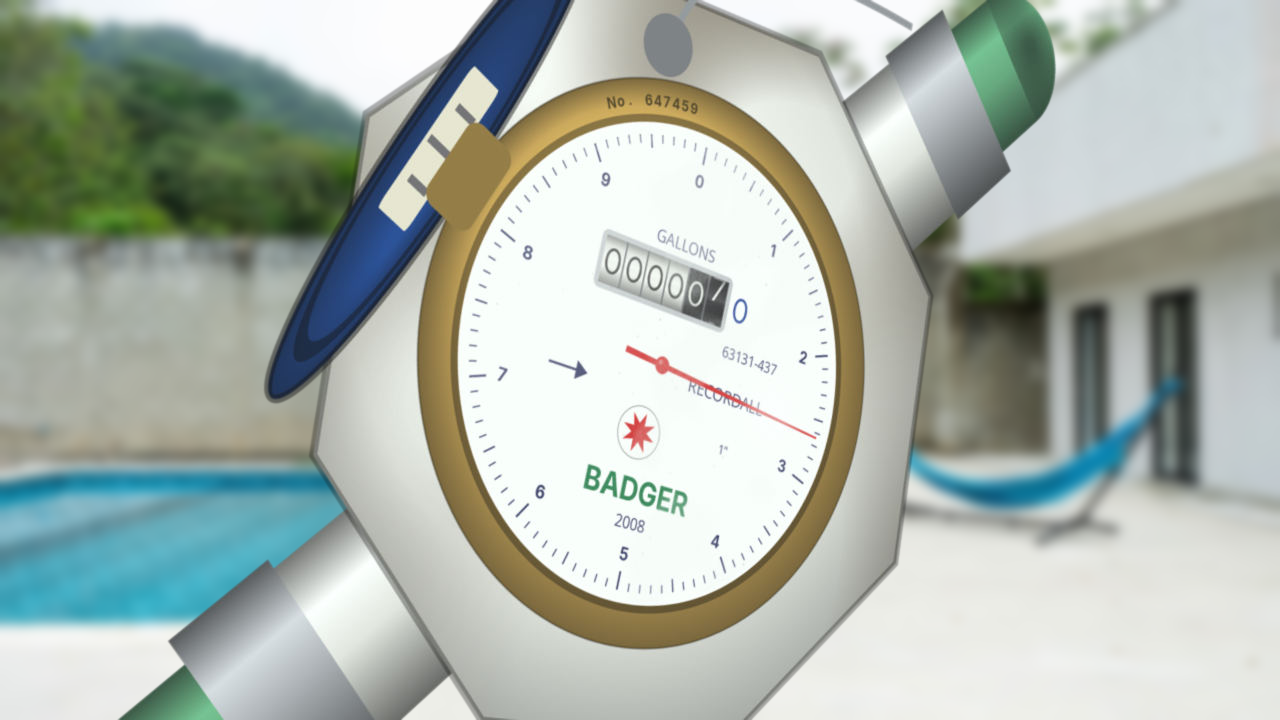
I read 72.6 gal
